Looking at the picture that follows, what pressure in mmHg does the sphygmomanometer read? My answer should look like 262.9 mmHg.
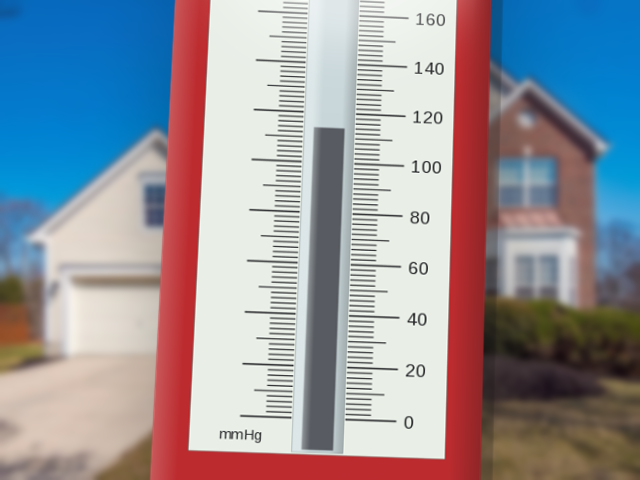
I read 114 mmHg
